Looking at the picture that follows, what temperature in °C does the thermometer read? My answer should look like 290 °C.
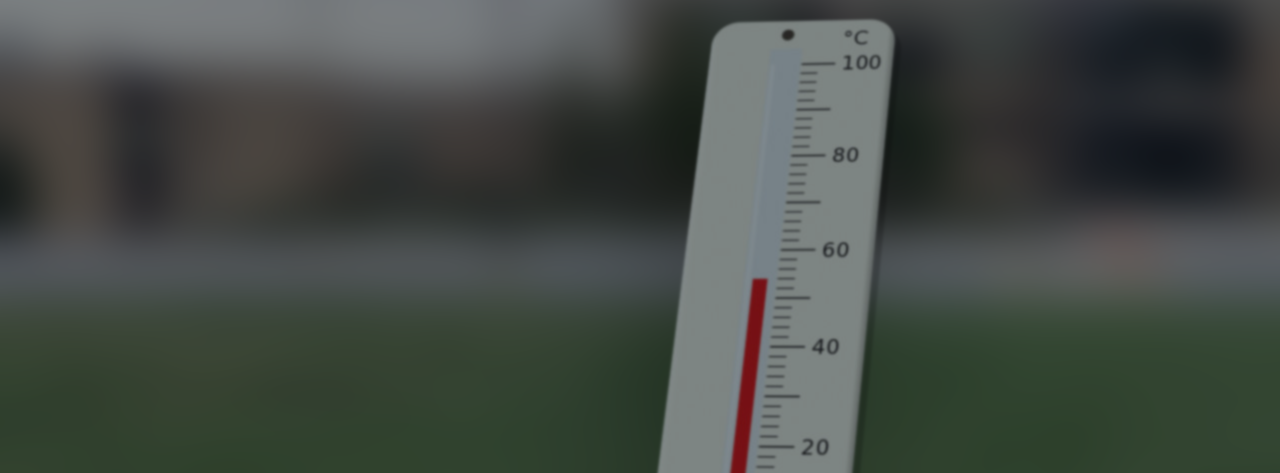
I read 54 °C
